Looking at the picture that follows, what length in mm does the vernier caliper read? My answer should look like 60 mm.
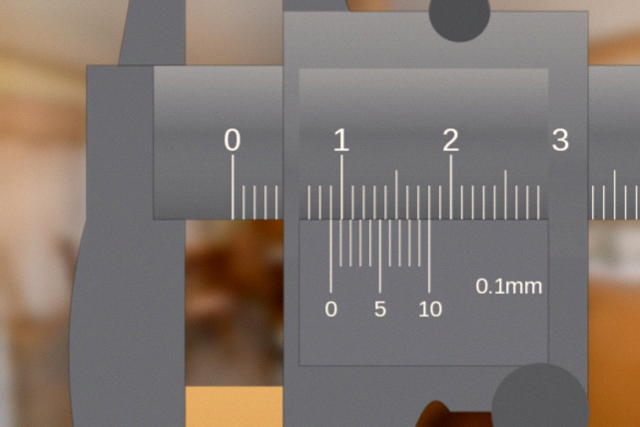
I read 9.0 mm
